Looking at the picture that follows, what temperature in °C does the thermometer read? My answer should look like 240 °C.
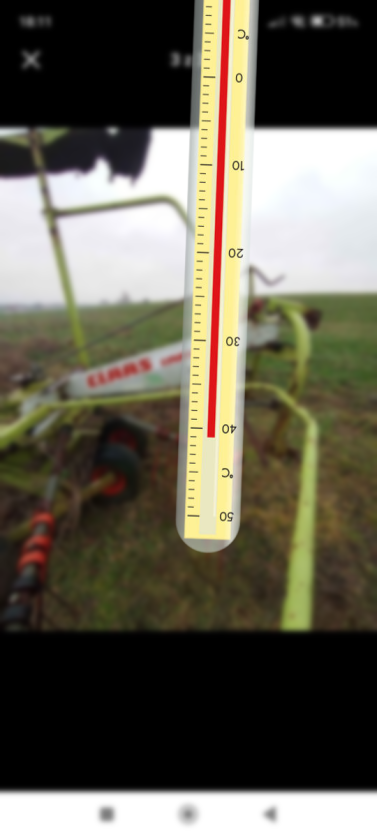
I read 41 °C
